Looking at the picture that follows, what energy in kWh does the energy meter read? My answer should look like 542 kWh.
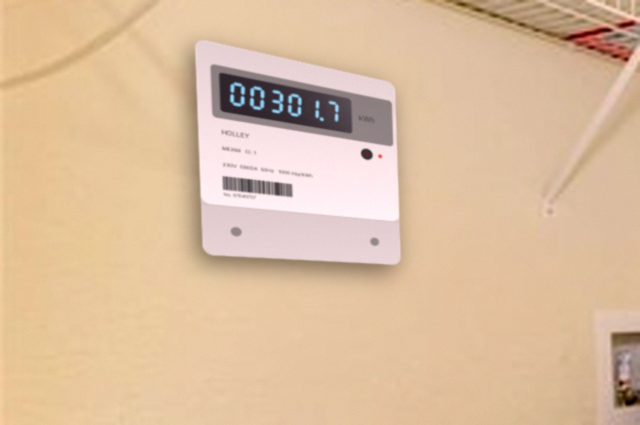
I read 301.7 kWh
